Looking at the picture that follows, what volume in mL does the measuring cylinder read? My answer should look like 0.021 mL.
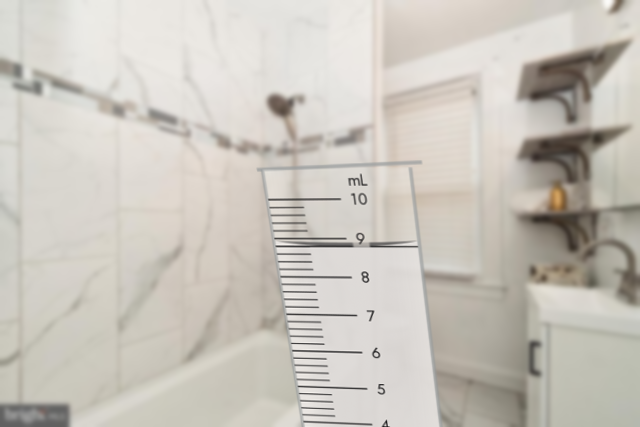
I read 8.8 mL
